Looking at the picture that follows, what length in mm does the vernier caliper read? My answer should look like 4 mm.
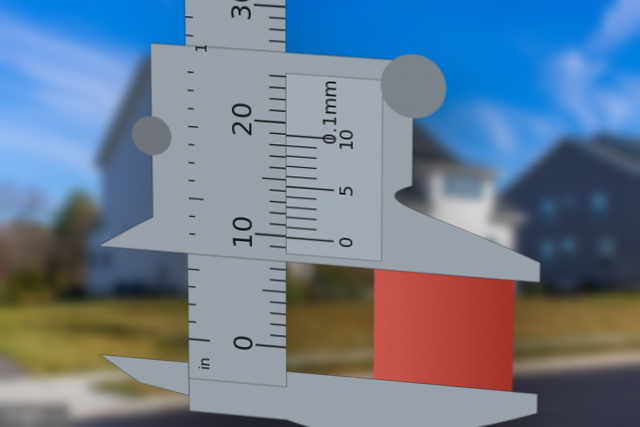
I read 9.9 mm
